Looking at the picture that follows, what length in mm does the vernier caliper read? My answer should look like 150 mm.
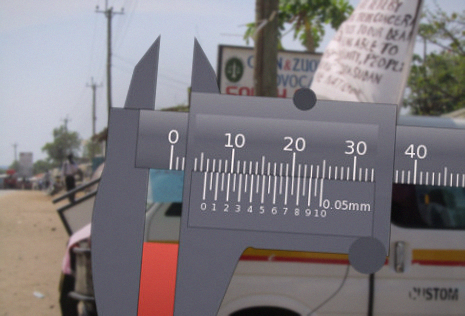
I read 5.8 mm
